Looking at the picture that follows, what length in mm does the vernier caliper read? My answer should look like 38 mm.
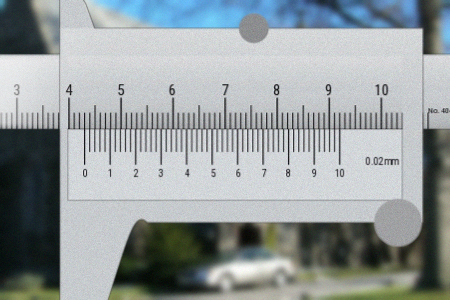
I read 43.0 mm
